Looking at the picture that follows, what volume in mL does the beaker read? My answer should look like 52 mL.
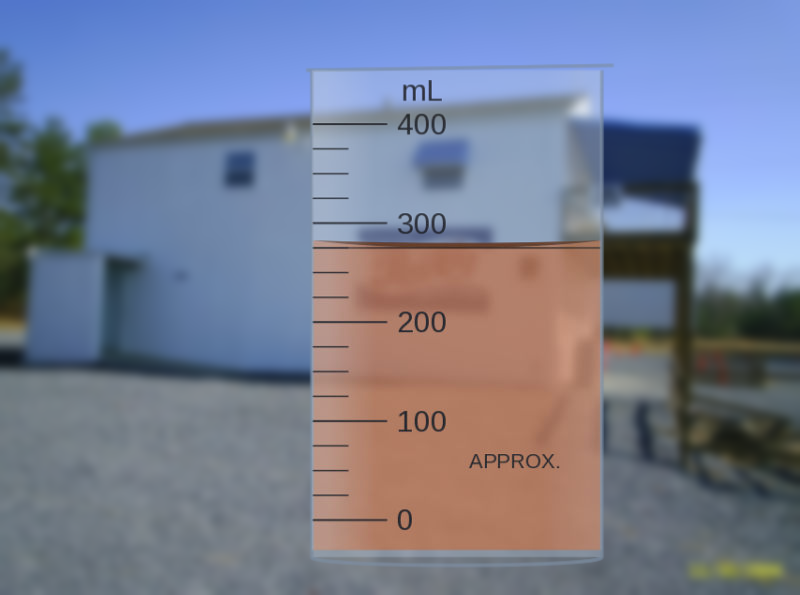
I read 275 mL
